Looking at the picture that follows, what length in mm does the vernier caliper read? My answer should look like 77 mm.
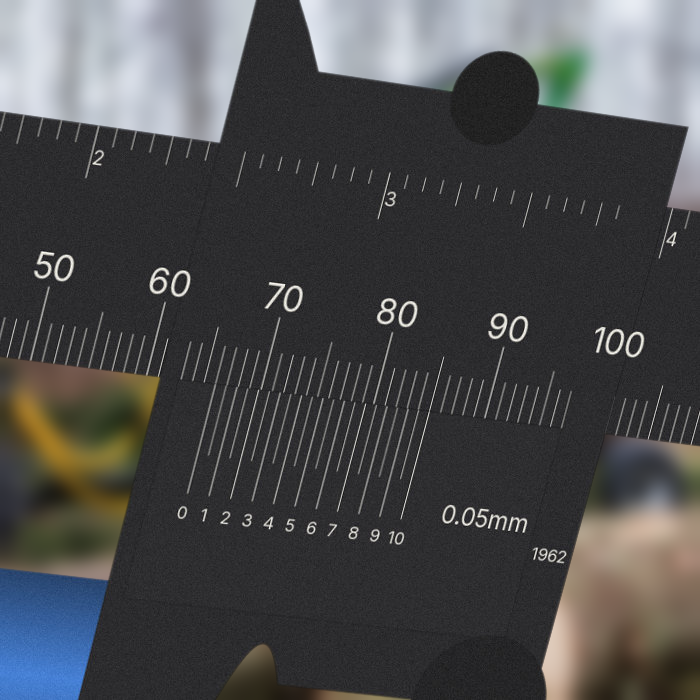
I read 66.0 mm
